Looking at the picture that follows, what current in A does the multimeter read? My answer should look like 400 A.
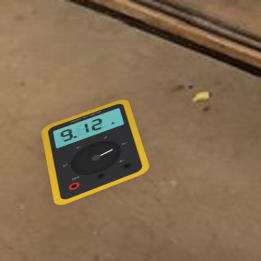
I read 9.12 A
